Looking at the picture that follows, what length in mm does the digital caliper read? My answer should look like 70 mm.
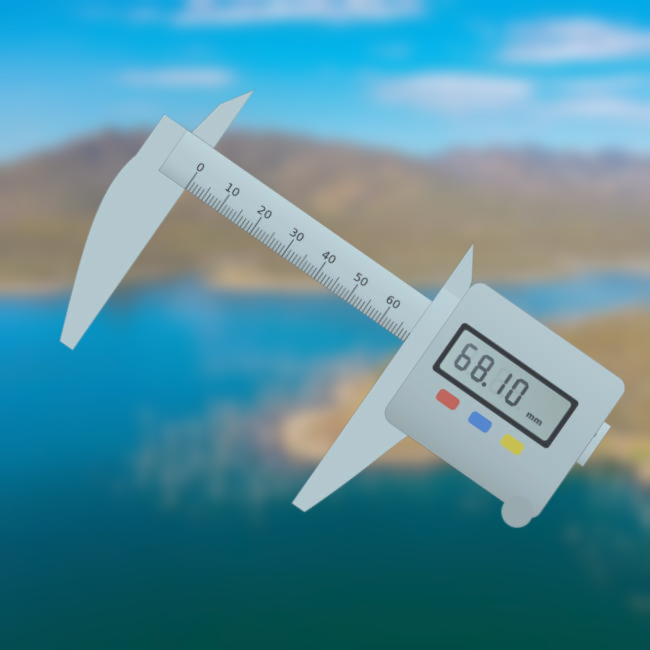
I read 68.10 mm
